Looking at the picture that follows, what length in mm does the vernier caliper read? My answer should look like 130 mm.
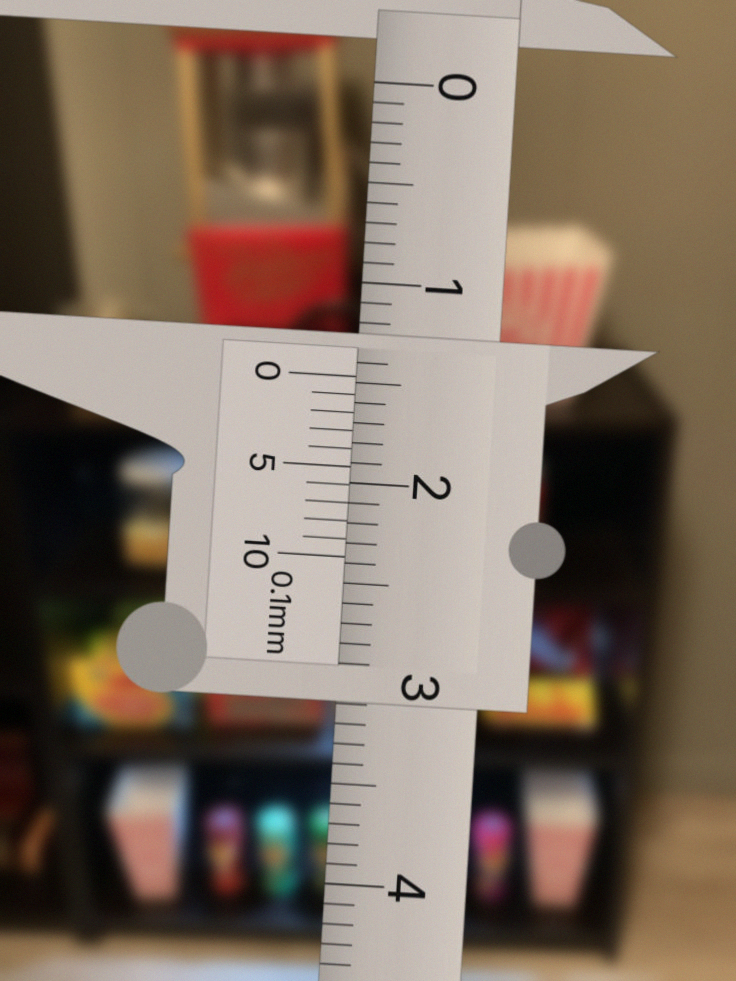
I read 14.7 mm
